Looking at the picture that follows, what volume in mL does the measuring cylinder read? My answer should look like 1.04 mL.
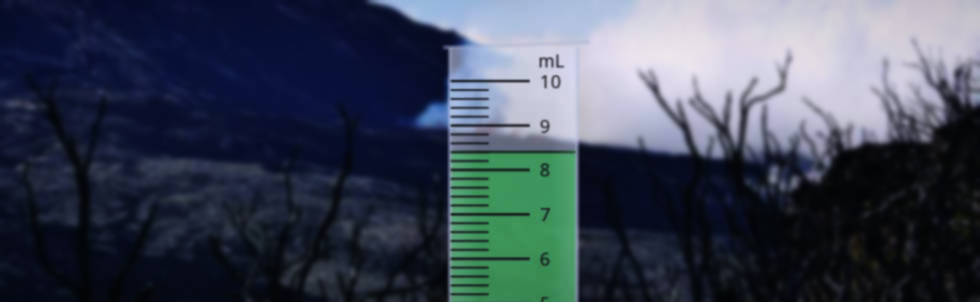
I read 8.4 mL
